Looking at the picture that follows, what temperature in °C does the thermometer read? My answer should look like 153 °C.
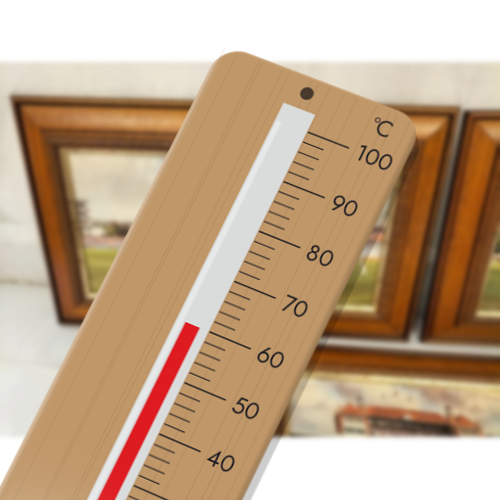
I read 60 °C
